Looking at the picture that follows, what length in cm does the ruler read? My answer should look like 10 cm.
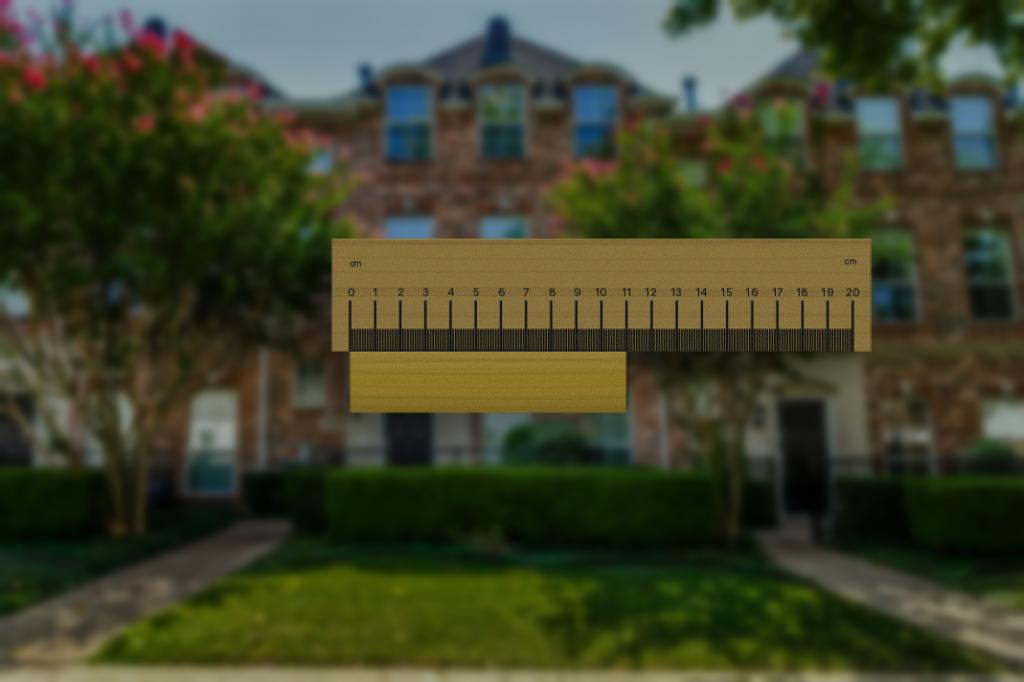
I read 11 cm
